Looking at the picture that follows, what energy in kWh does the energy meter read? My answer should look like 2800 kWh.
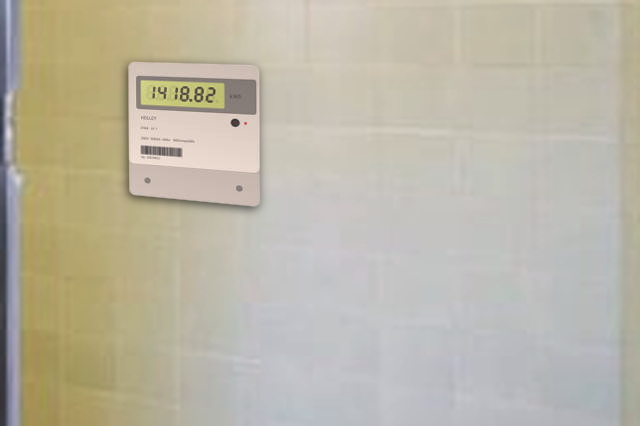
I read 1418.82 kWh
